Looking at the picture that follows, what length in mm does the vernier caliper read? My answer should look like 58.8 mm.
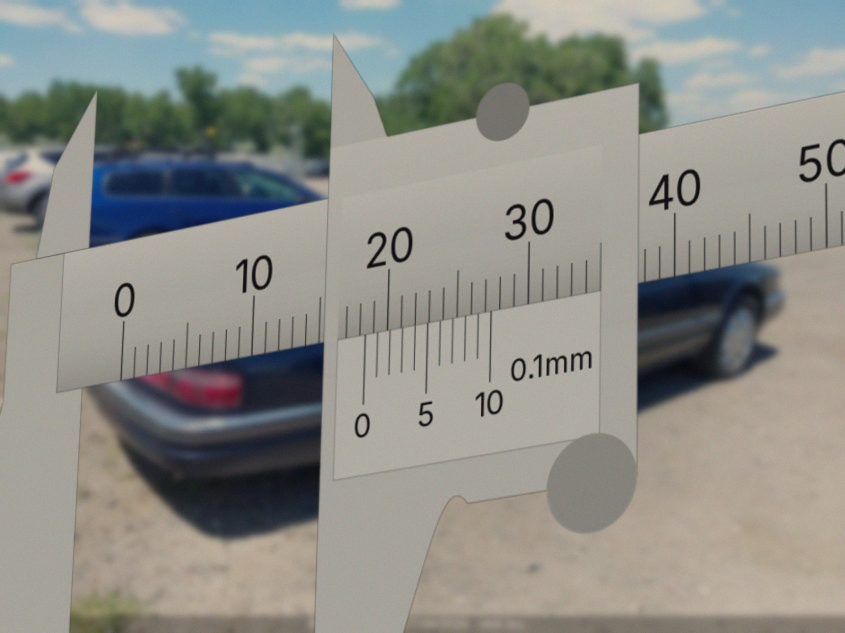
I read 18.4 mm
